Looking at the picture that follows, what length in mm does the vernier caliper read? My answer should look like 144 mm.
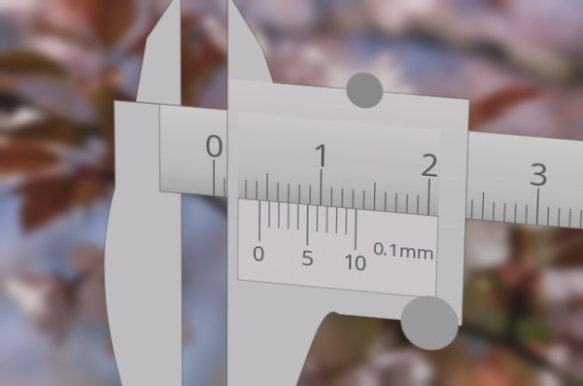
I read 4.3 mm
